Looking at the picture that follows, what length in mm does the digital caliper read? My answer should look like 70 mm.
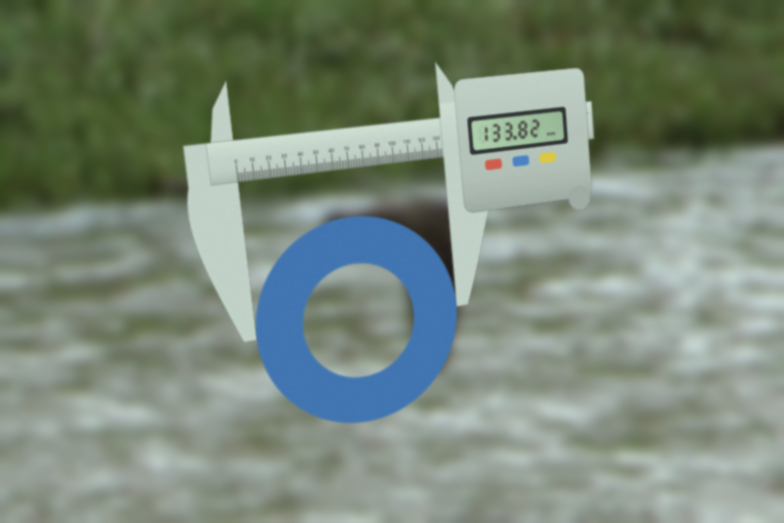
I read 133.82 mm
